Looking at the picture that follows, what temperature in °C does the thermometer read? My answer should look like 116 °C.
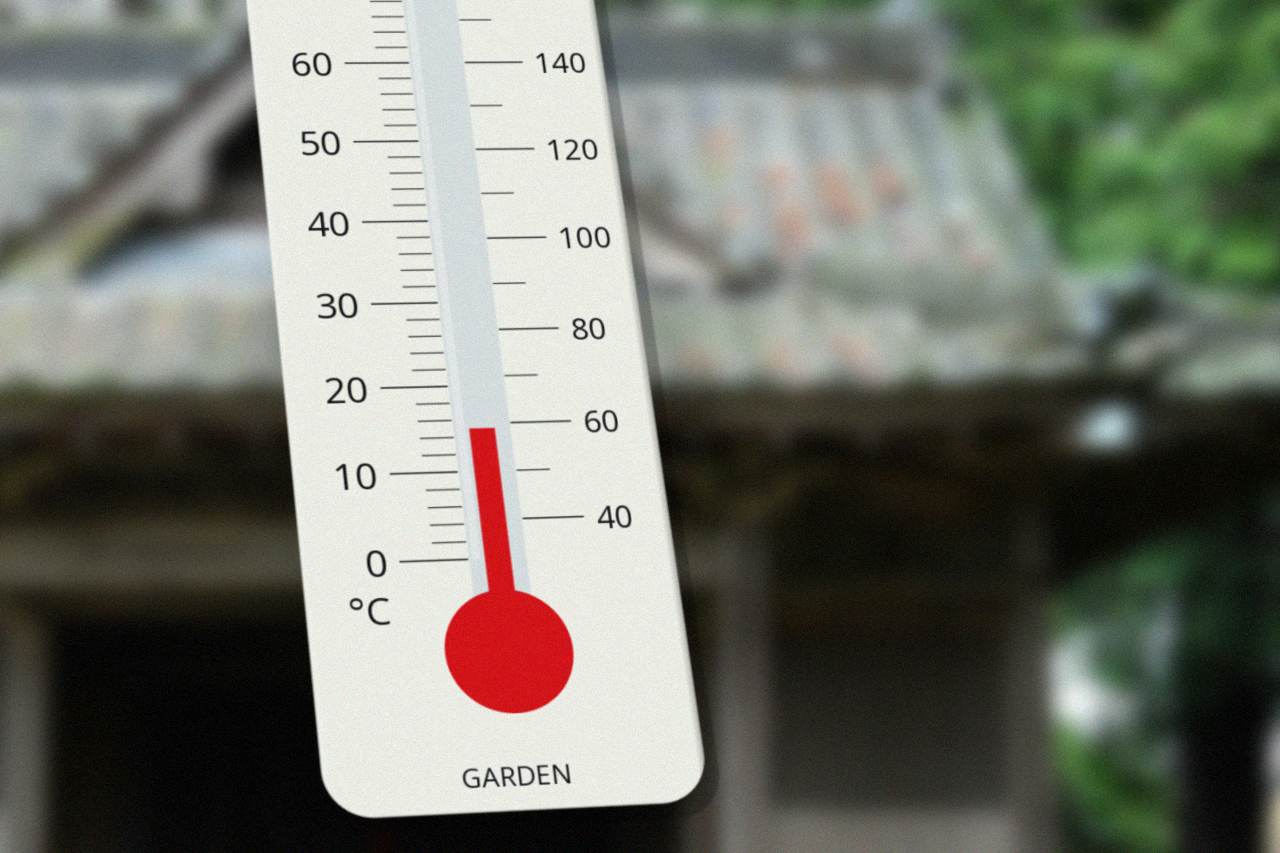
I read 15 °C
